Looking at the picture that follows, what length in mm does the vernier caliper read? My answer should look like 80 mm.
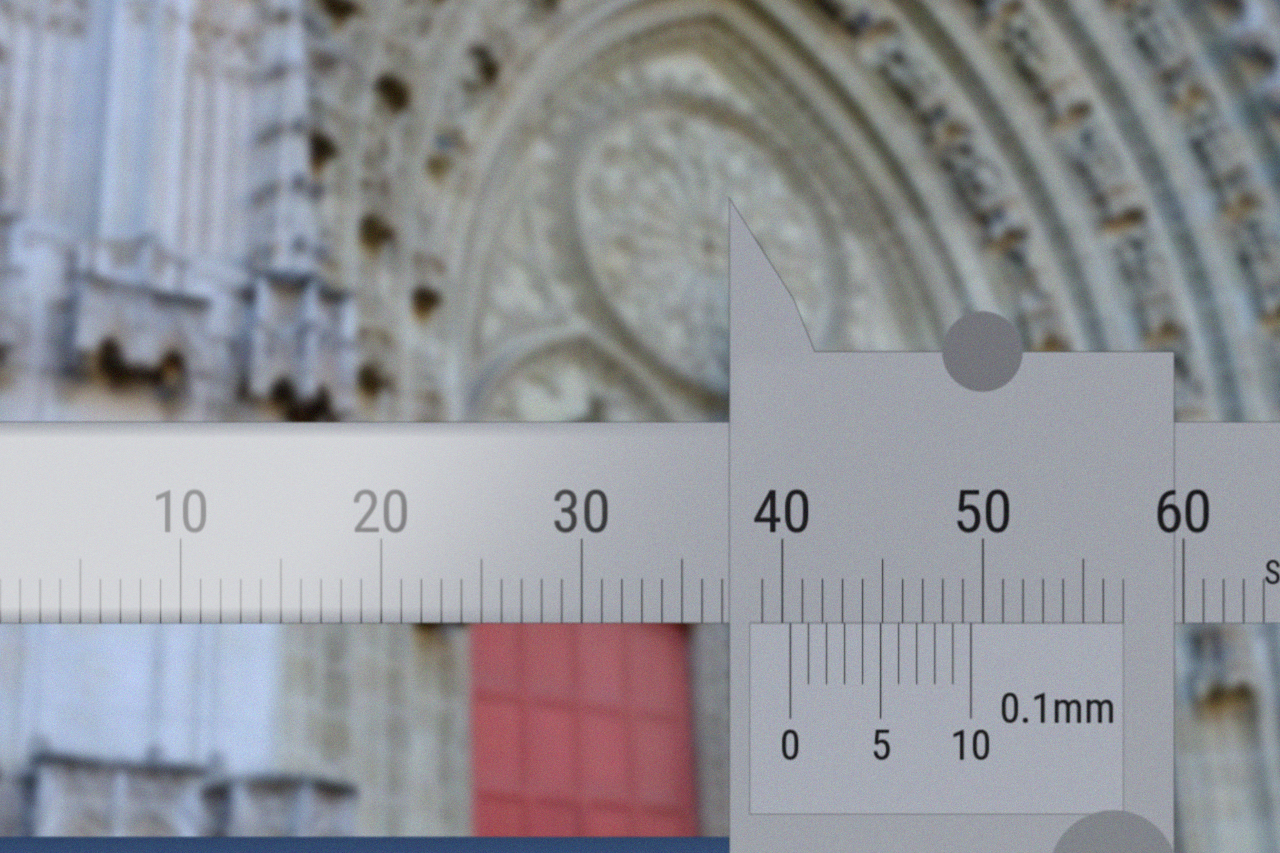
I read 40.4 mm
